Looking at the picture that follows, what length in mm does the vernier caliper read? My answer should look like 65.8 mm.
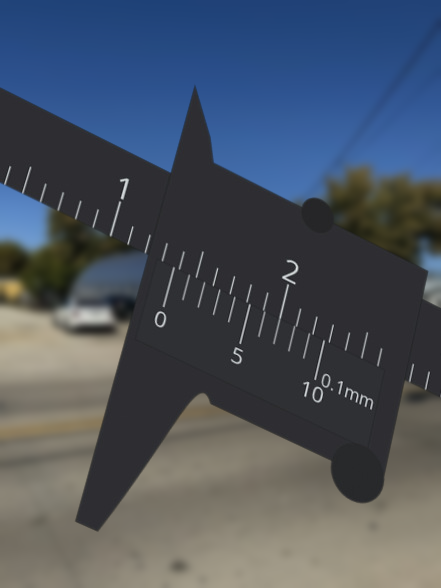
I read 13.7 mm
